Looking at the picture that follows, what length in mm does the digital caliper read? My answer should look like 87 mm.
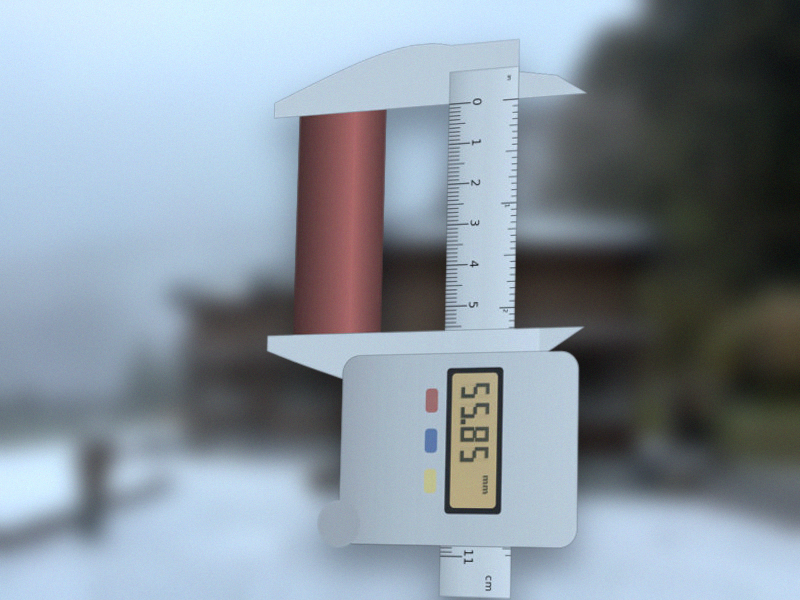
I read 55.85 mm
